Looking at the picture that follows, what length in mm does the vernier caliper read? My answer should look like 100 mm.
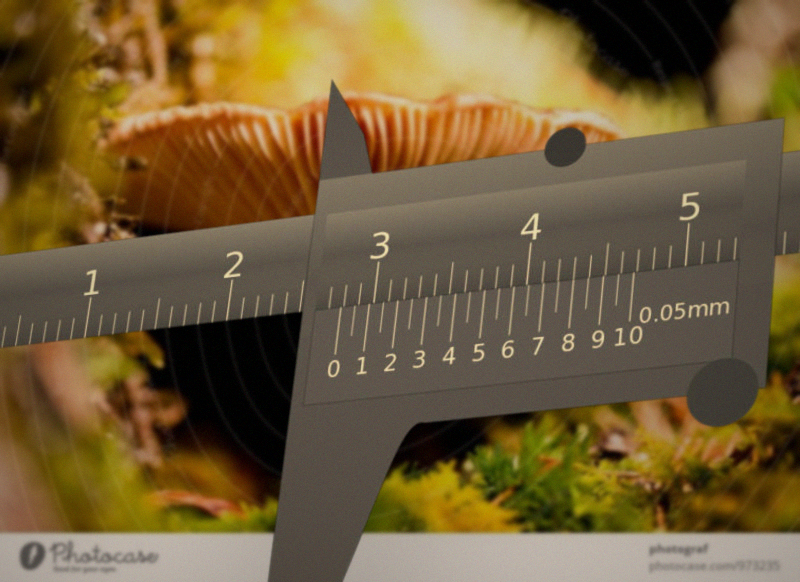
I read 27.8 mm
